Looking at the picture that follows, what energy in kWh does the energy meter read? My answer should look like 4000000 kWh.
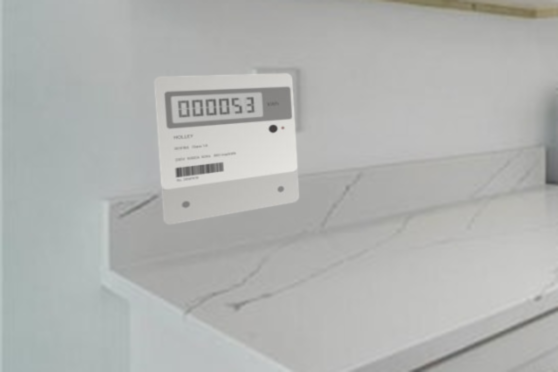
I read 53 kWh
